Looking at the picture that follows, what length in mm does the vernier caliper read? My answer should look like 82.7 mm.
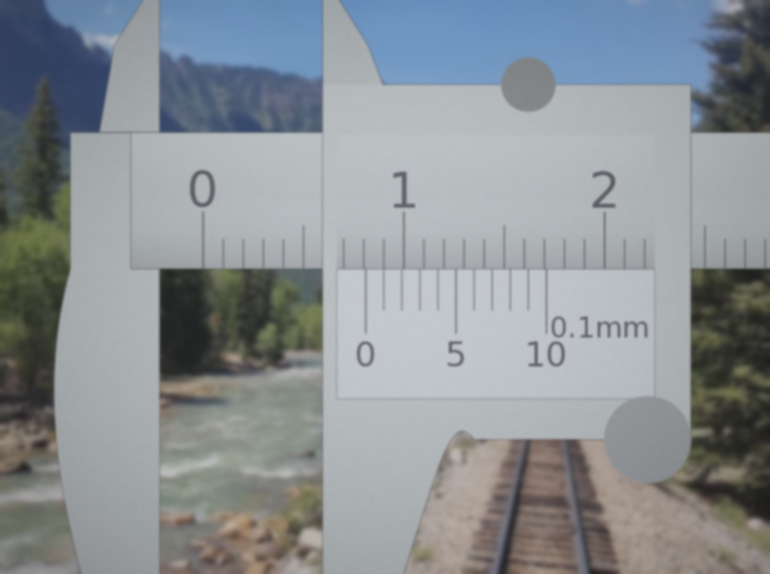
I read 8.1 mm
